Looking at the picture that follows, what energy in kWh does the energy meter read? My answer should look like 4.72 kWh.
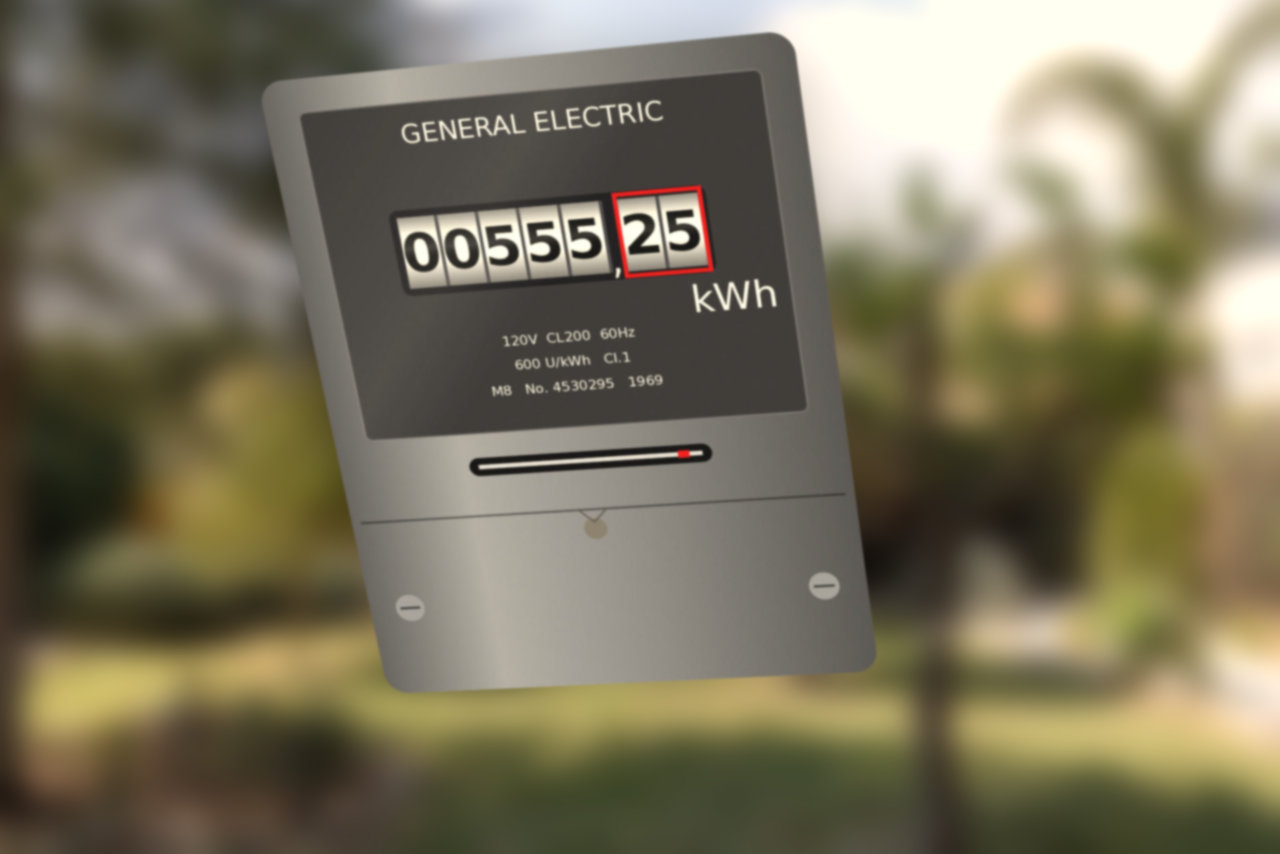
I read 555.25 kWh
